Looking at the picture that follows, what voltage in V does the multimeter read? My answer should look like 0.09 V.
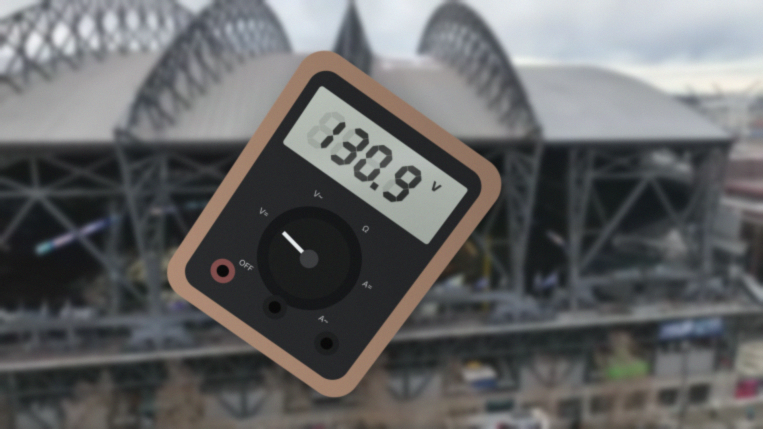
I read 130.9 V
